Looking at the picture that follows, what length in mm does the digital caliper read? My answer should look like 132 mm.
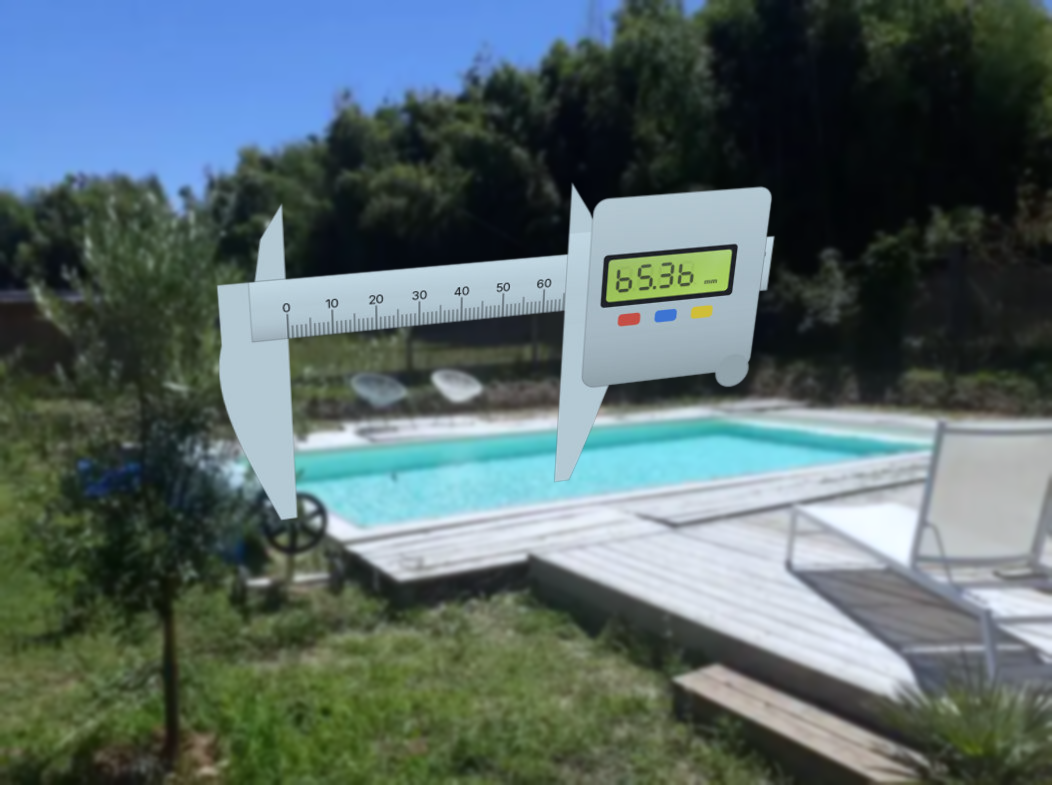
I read 65.36 mm
